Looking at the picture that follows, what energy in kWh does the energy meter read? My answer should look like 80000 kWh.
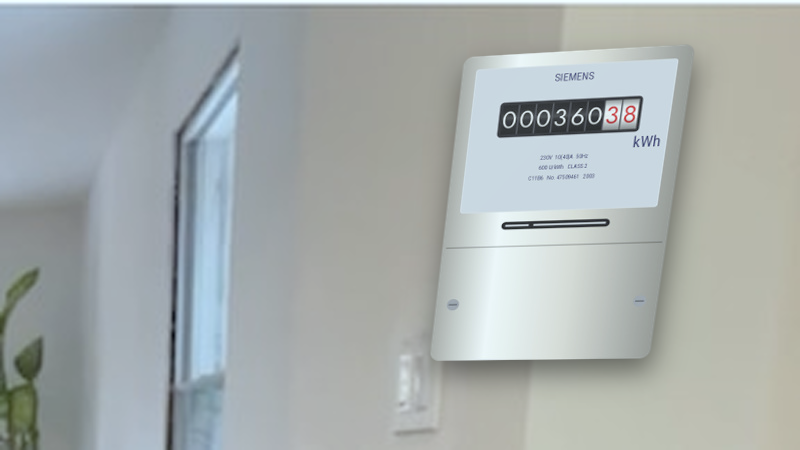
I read 360.38 kWh
